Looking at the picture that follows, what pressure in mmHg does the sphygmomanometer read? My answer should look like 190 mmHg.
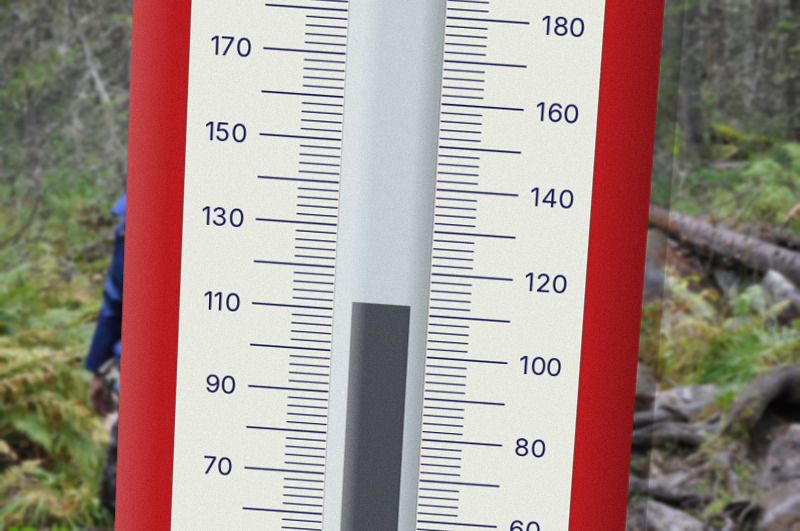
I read 112 mmHg
